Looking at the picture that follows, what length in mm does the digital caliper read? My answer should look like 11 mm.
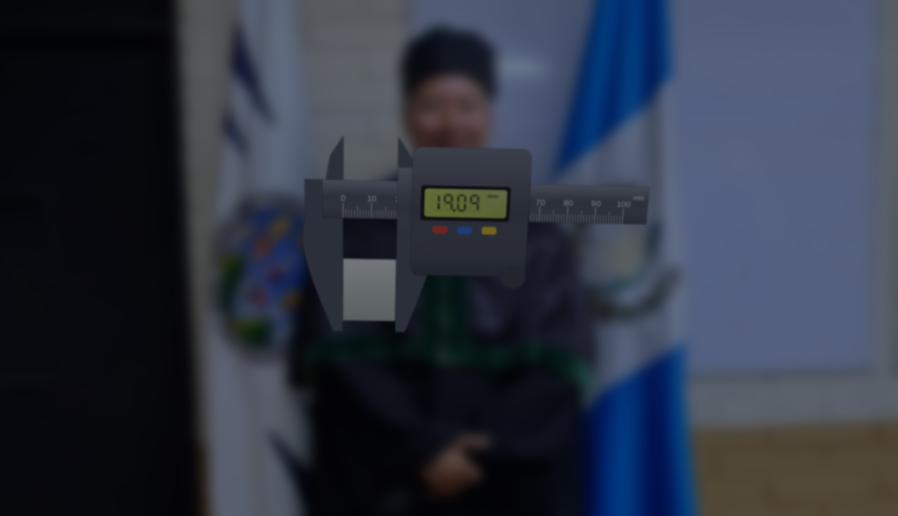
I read 19.09 mm
